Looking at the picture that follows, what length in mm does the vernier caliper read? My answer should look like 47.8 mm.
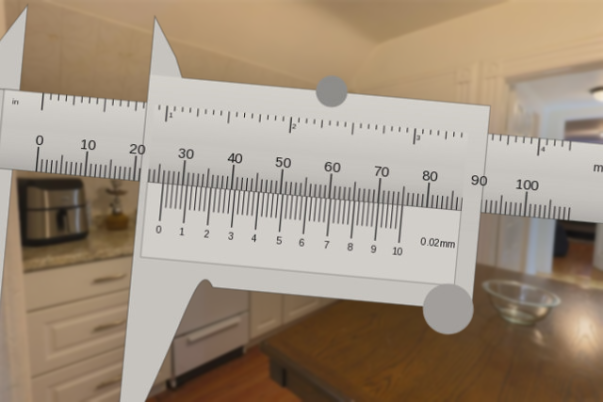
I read 26.0 mm
